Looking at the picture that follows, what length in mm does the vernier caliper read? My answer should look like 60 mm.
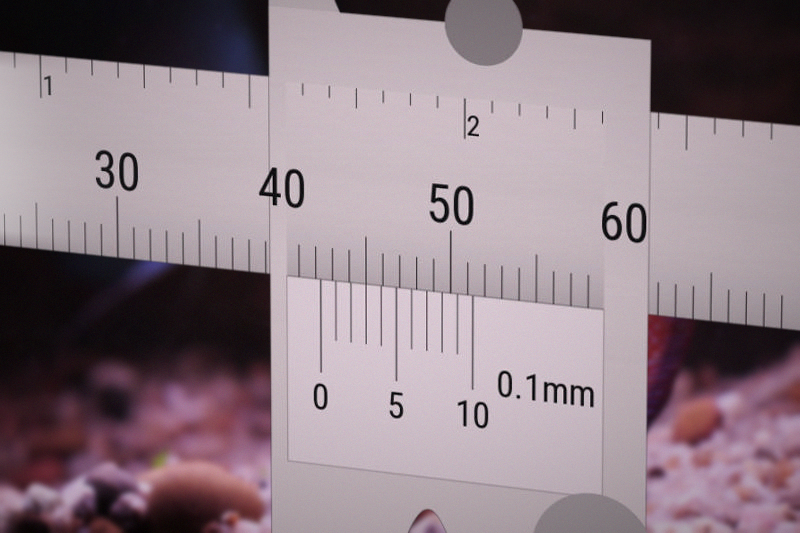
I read 42.3 mm
